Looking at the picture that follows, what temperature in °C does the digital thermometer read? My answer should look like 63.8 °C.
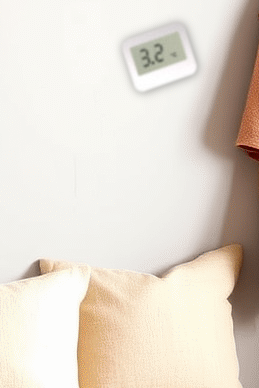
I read 3.2 °C
